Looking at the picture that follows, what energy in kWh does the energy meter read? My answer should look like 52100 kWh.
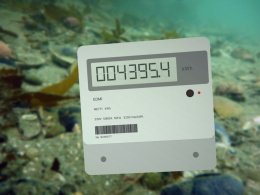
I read 4395.4 kWh
